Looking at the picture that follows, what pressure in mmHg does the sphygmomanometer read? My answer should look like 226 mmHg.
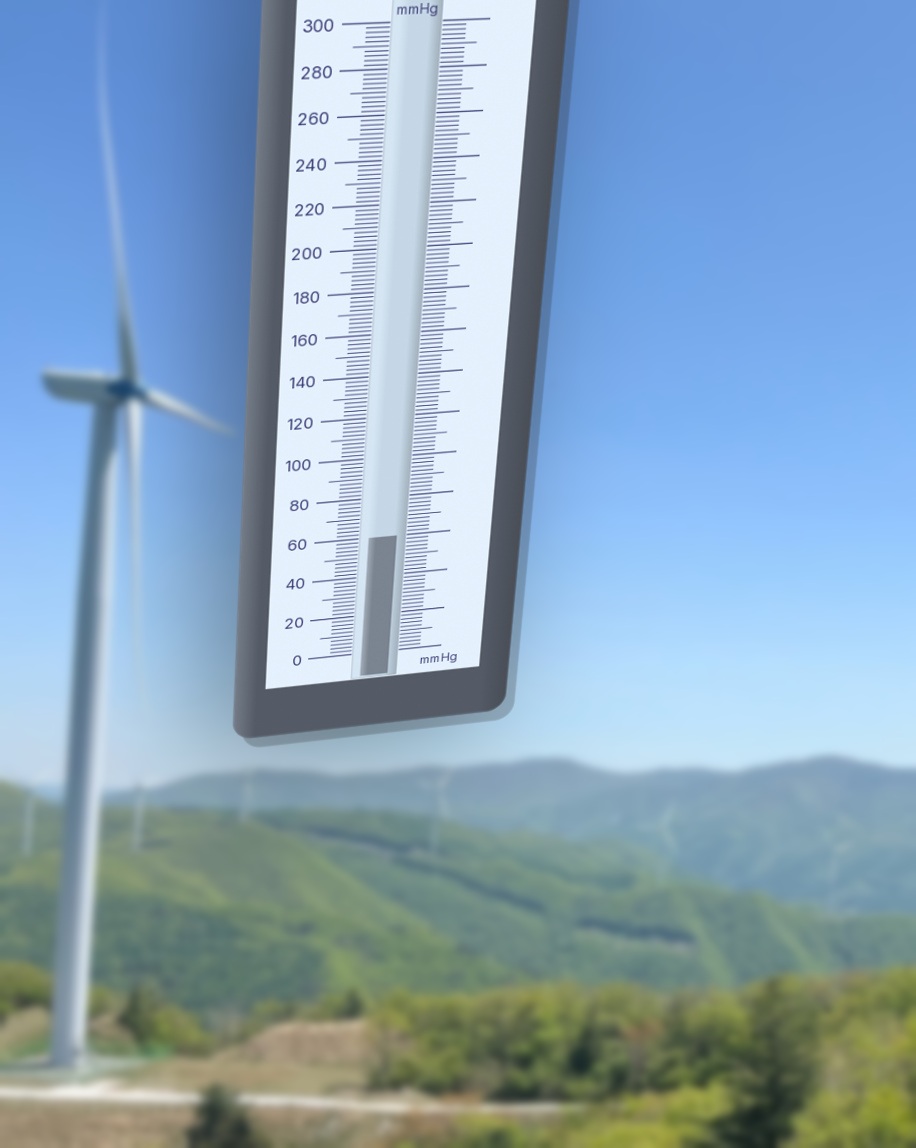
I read 60 mmHg
